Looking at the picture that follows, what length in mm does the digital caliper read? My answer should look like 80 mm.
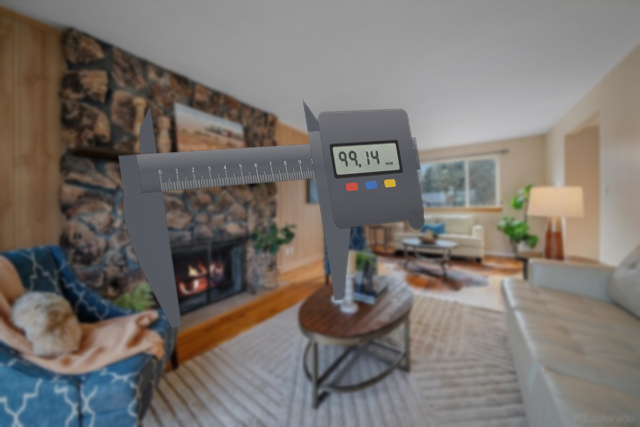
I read 99.14 mm
